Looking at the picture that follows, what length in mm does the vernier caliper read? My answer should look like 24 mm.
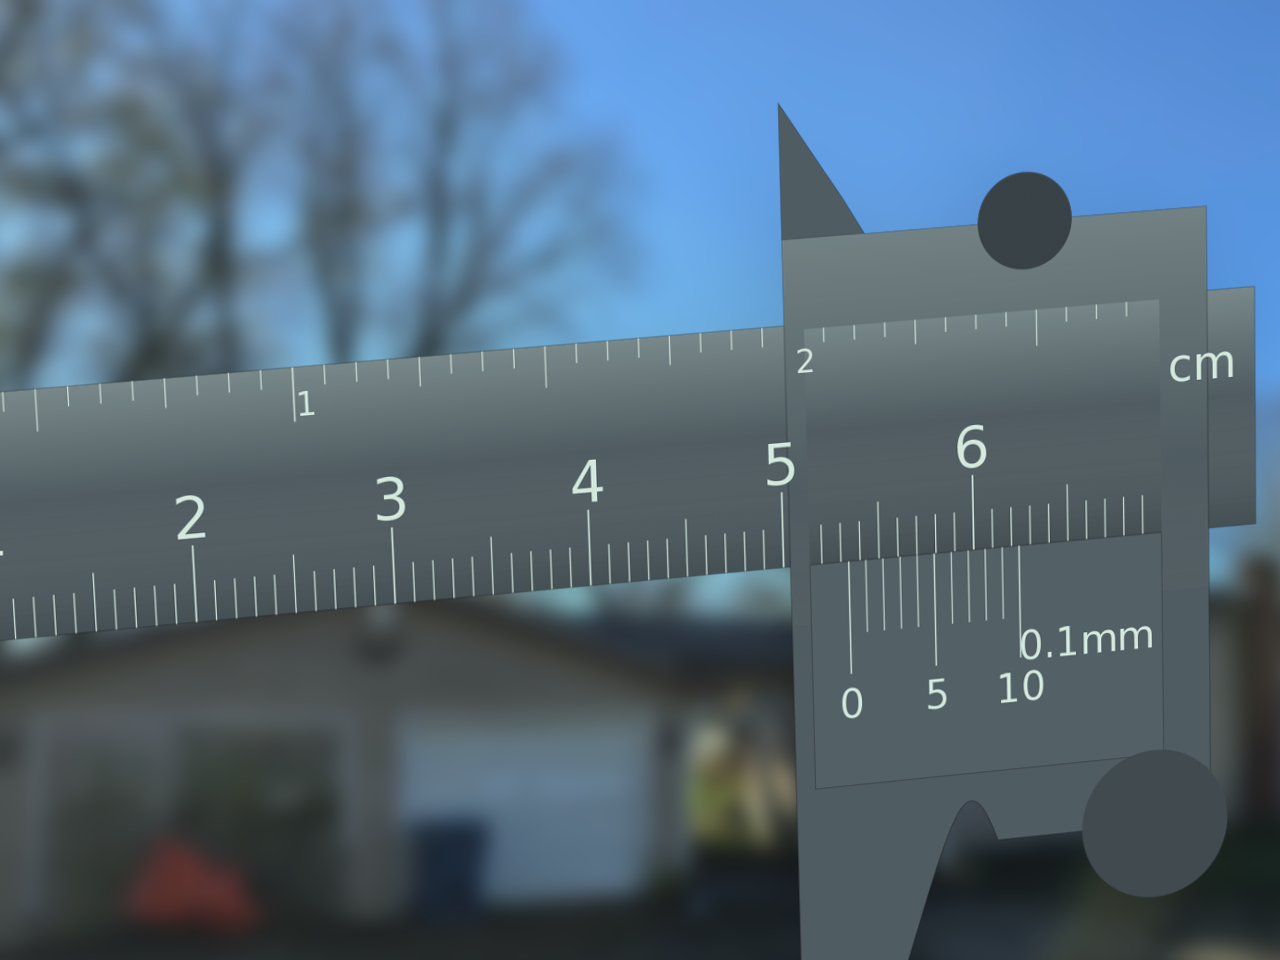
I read 53.4 mm
